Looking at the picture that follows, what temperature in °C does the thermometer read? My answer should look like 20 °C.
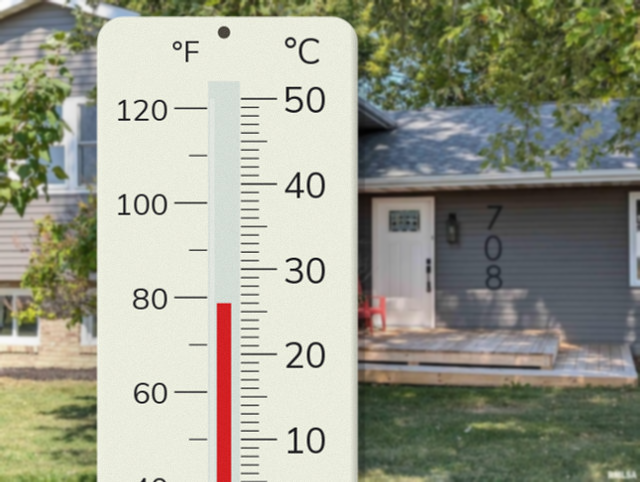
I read 26 °C
